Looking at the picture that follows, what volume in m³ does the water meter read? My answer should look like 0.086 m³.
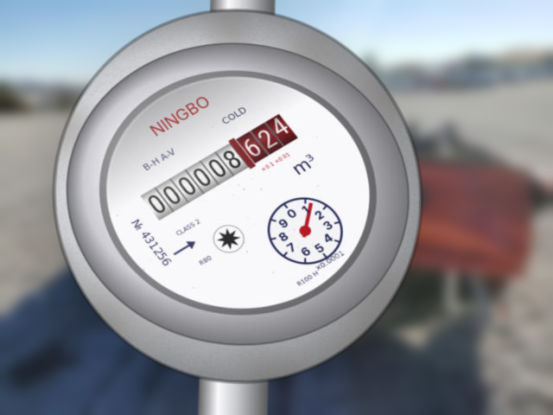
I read 8.6241 m³
